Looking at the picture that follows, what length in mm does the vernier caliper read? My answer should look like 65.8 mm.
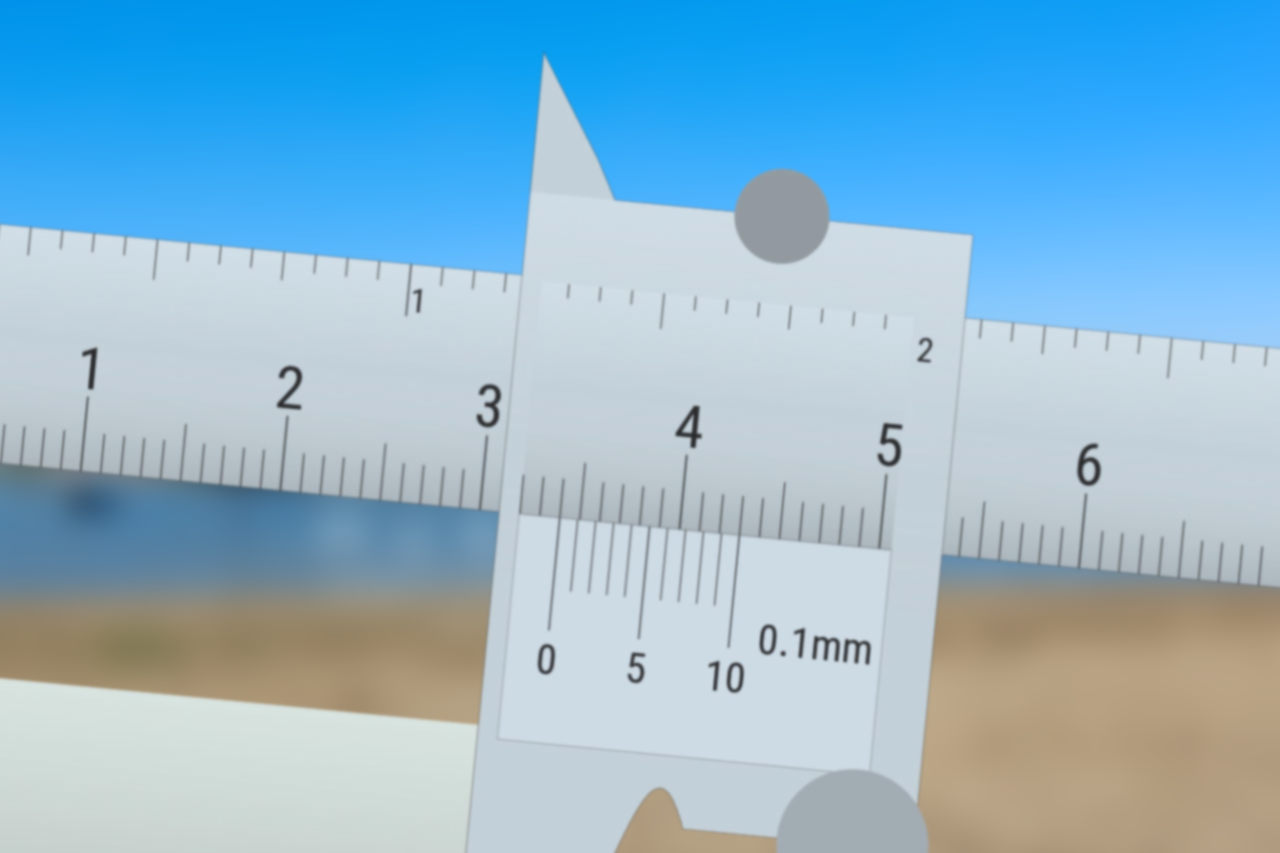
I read 34.0 mm
